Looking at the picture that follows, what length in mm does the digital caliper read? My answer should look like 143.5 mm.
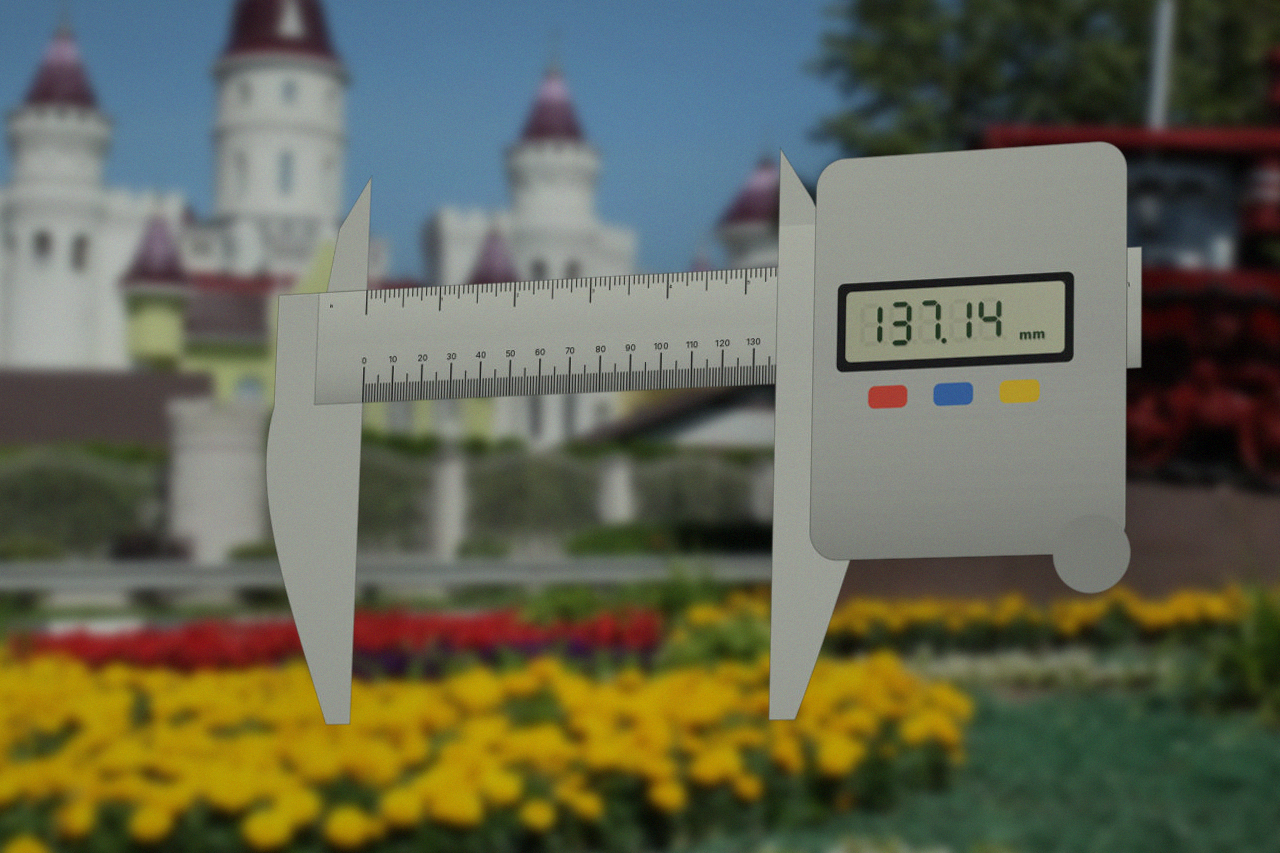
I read 137.14 mm
